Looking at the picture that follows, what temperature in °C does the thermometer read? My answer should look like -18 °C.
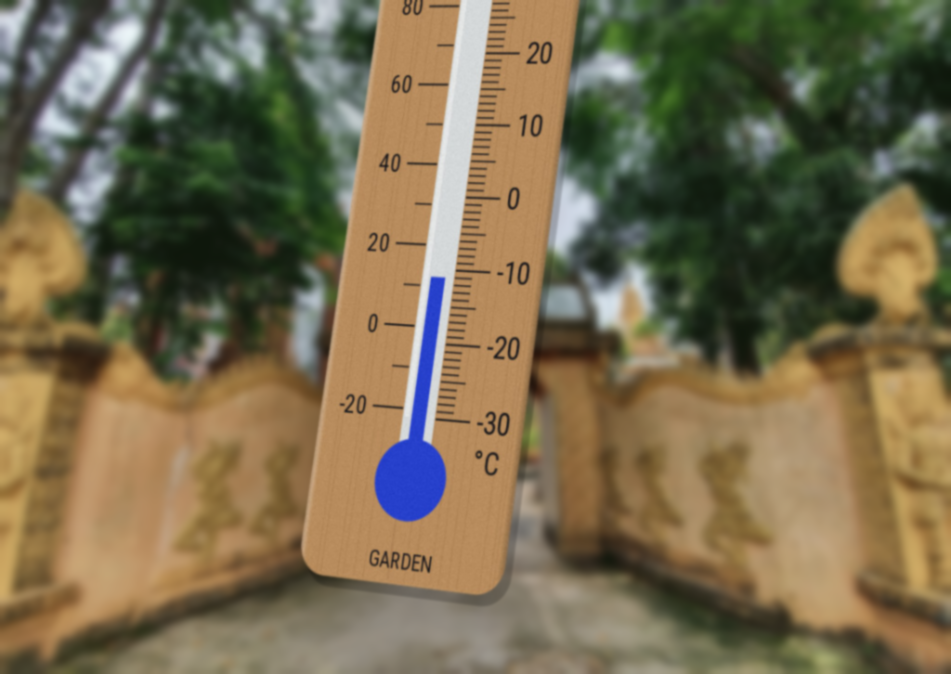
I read -11 °C
